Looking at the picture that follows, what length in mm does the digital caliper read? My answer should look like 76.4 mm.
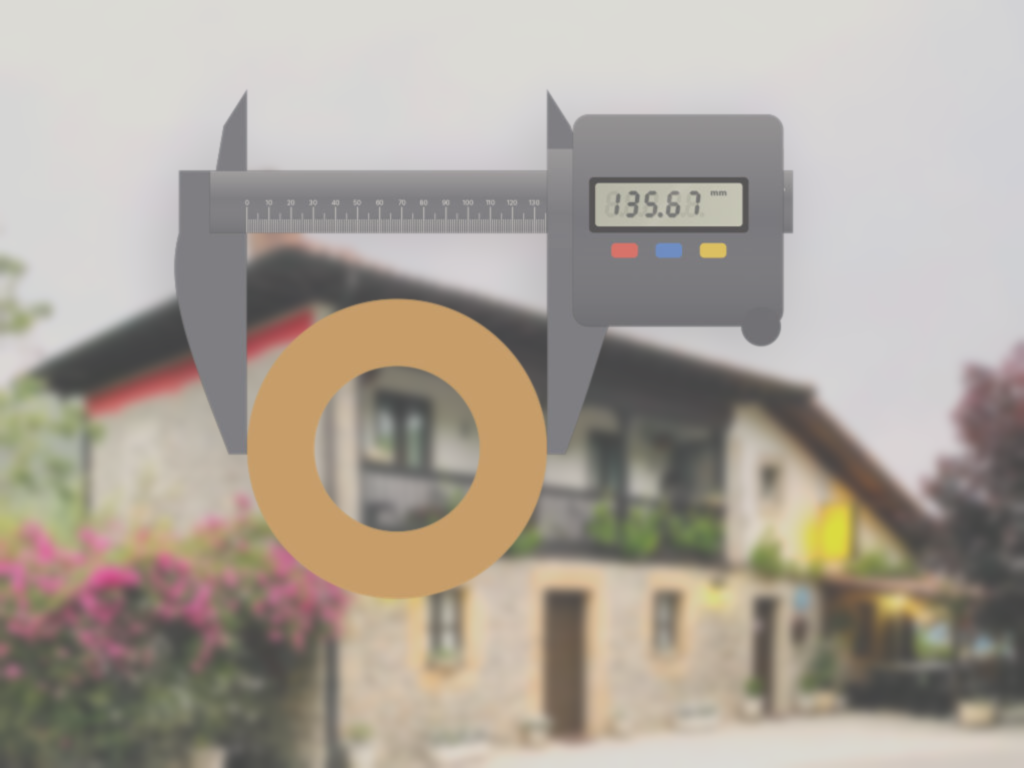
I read 135.67 mm
